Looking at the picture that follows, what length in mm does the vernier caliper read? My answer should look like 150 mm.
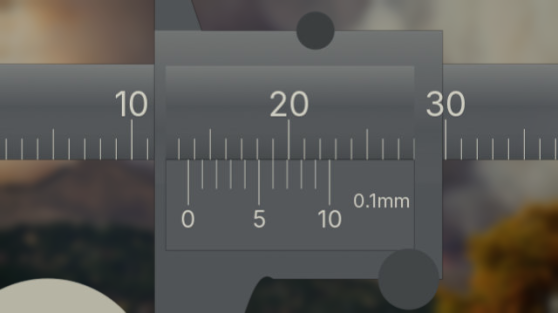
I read 13.6 mm
